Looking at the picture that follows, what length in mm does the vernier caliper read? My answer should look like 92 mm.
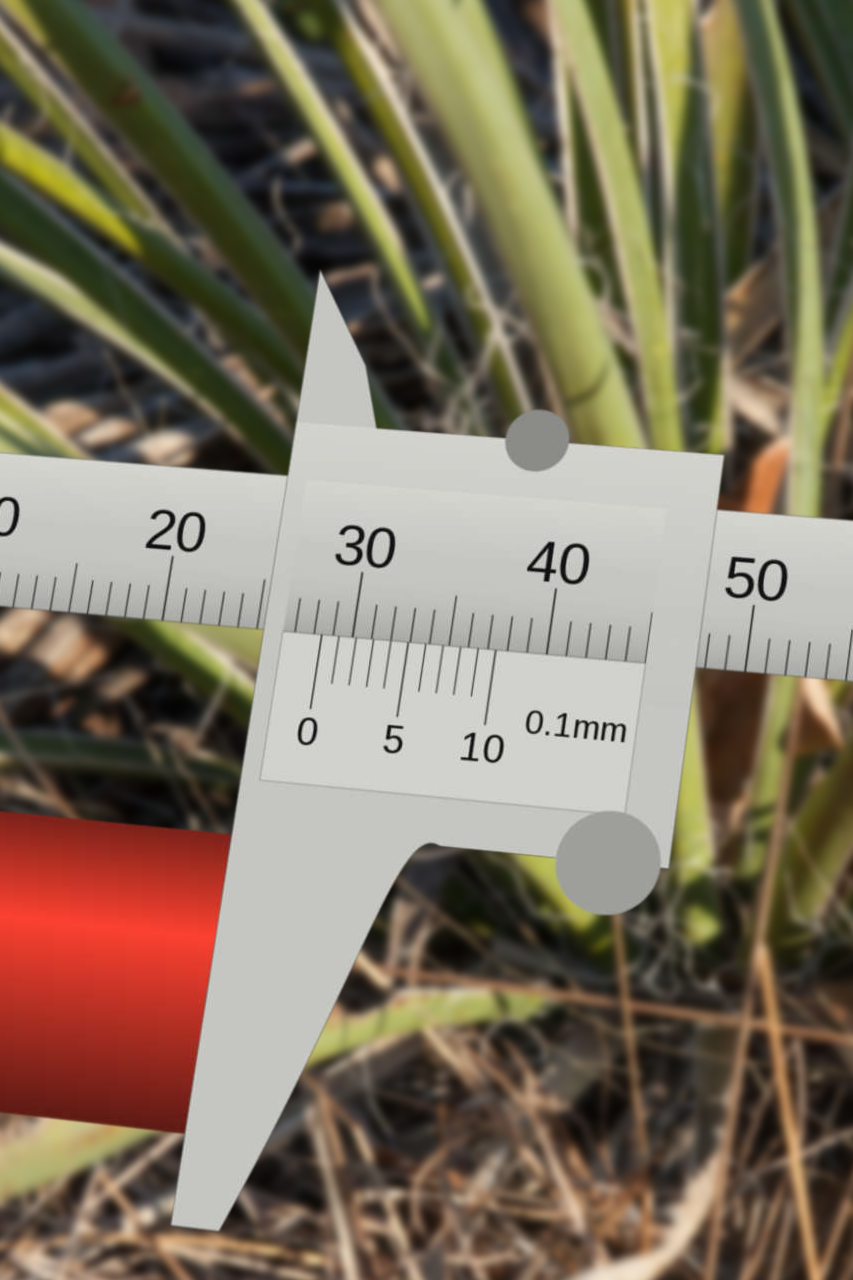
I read 28.4 mm
